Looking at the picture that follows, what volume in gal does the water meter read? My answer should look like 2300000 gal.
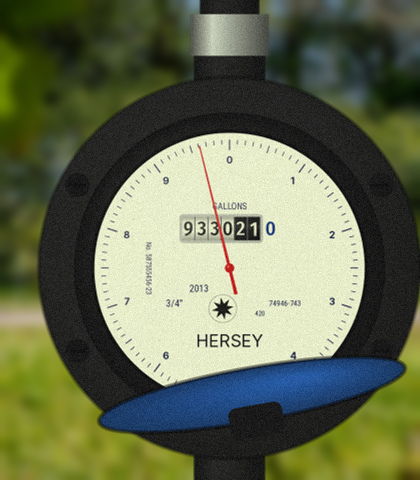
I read 9330209.6 gal
